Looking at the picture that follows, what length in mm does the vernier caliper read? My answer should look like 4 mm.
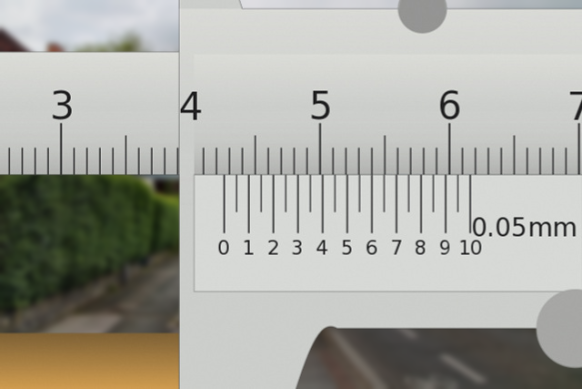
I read 42.6 mm
